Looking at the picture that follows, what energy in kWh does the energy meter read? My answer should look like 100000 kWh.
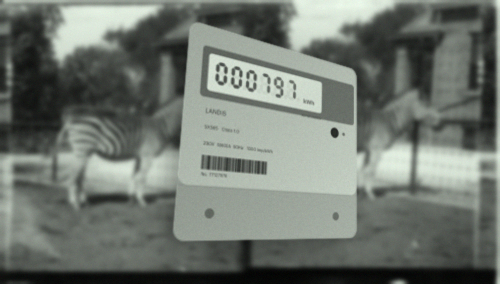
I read 797 kWh
